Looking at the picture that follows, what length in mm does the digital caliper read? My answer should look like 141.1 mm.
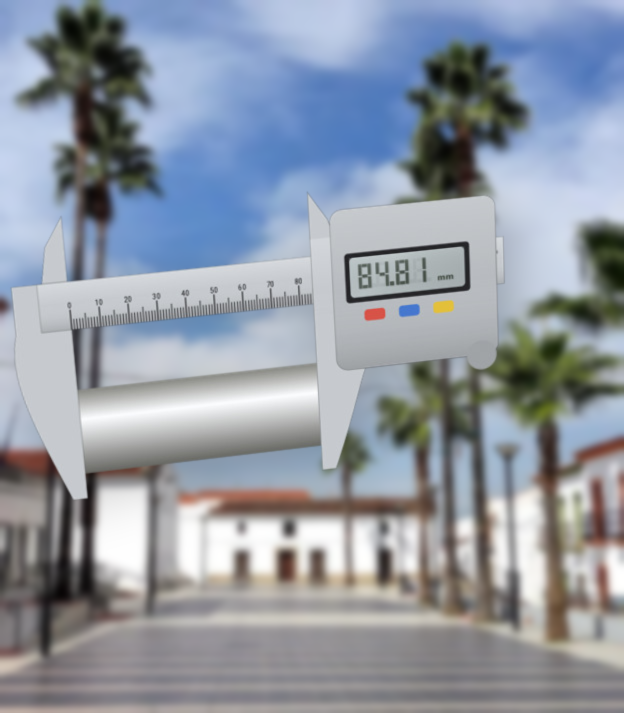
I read 84.81 mm
